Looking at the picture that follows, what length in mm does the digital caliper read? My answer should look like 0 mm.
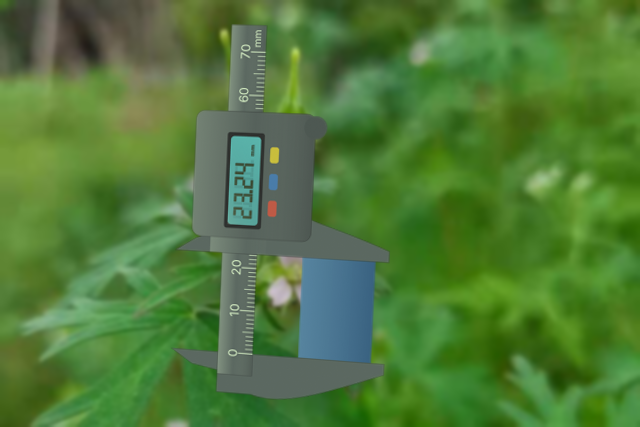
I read 23.24 mm
